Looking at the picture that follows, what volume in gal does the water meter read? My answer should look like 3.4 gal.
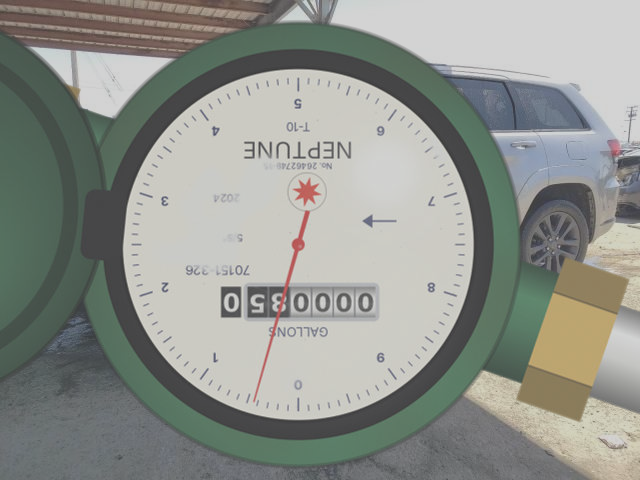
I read 850.4 gal
